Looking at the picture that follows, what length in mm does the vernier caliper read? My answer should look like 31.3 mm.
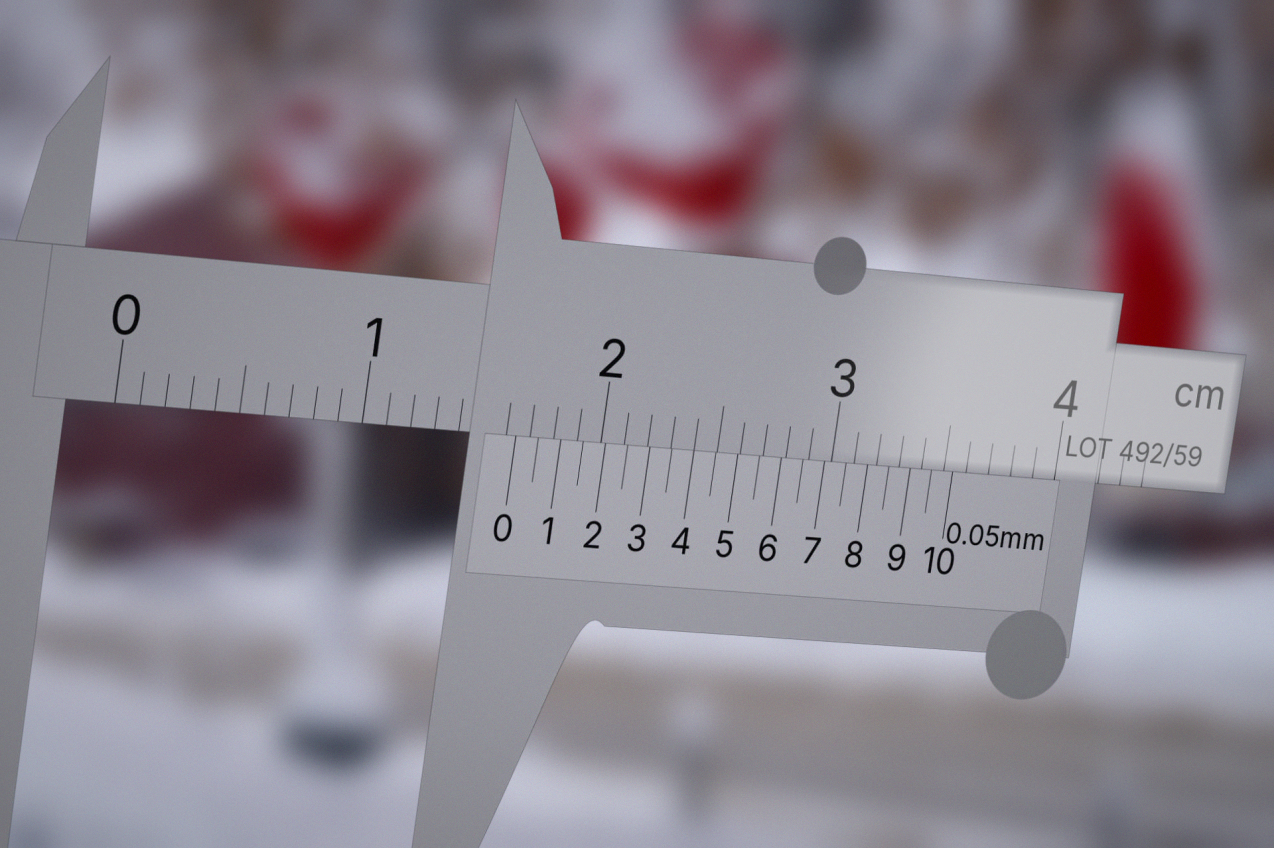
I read 16.40 mm
